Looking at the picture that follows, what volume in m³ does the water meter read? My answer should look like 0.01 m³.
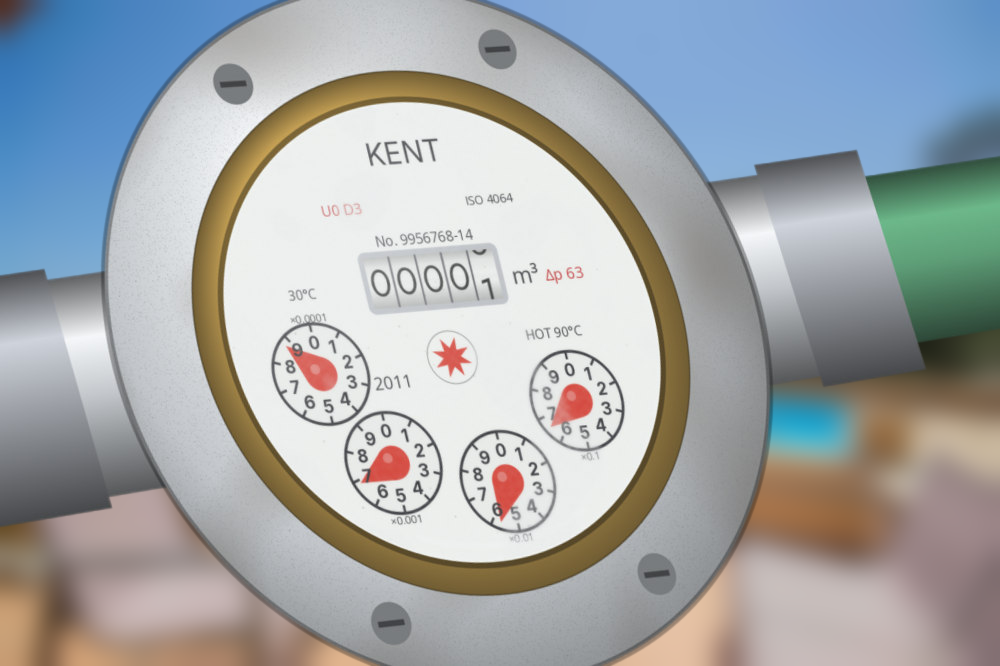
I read 0.6568 m³
